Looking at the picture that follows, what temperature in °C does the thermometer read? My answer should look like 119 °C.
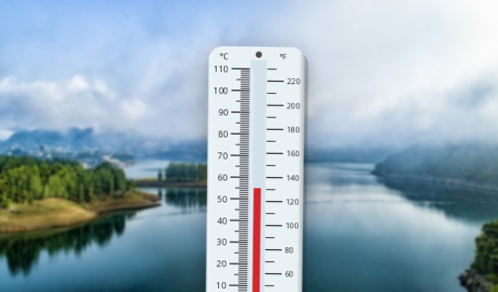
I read 55 °C
